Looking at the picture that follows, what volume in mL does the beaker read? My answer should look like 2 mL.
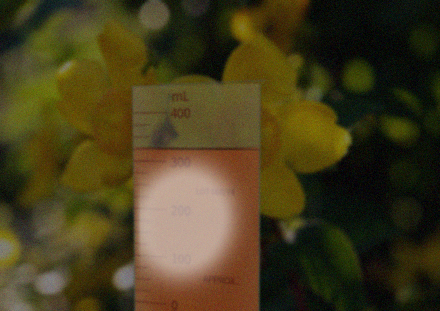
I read 325 mL
